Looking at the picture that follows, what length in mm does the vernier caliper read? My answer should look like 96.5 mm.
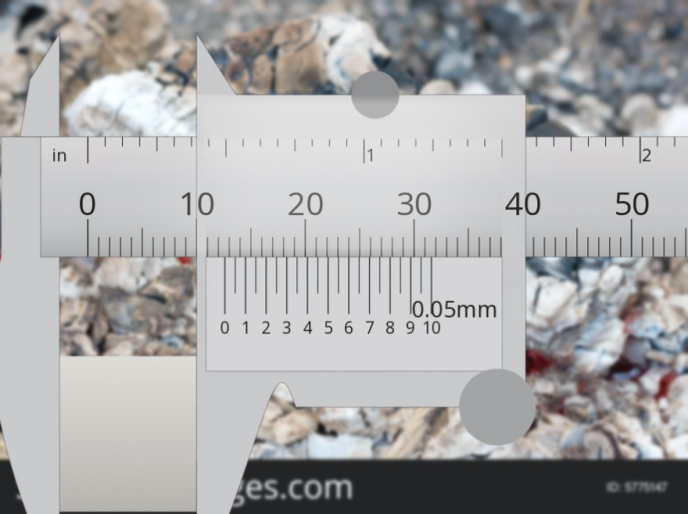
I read 12.6 mm
